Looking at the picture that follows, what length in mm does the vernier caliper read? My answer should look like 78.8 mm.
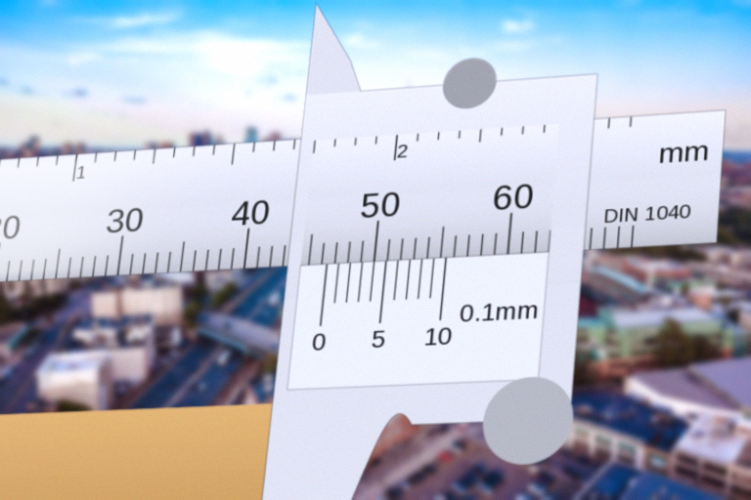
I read 46.4 mm
